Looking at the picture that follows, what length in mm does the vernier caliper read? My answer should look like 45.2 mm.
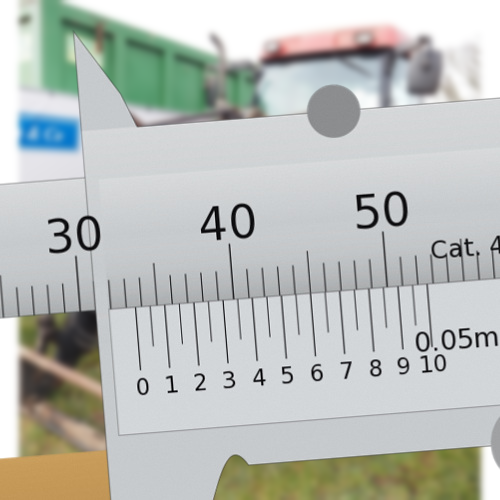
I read 33.6 mm
